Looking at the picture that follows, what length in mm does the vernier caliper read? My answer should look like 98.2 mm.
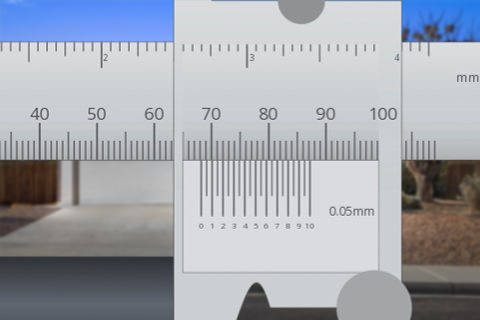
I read 68.2 mm
